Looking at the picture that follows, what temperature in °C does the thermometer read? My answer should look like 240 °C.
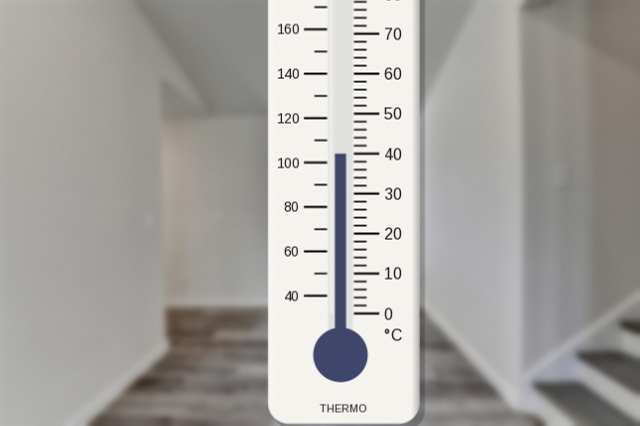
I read 40 °C
